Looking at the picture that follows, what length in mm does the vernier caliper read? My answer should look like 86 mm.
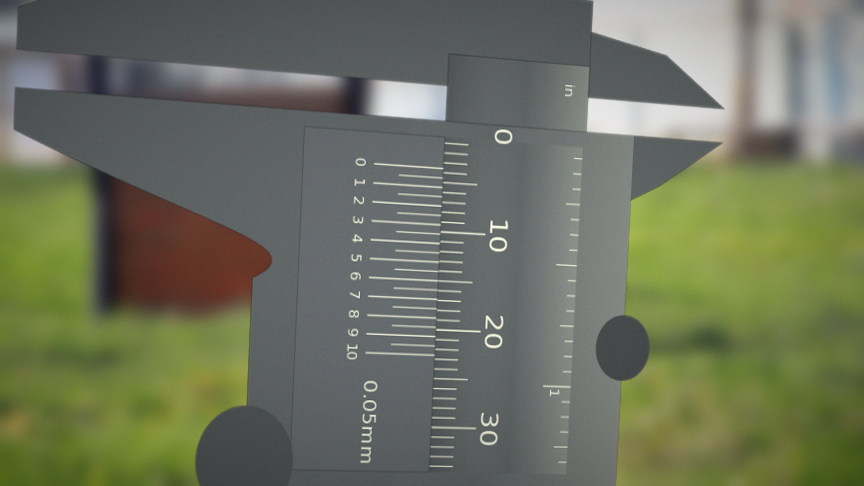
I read 3.6 mm
